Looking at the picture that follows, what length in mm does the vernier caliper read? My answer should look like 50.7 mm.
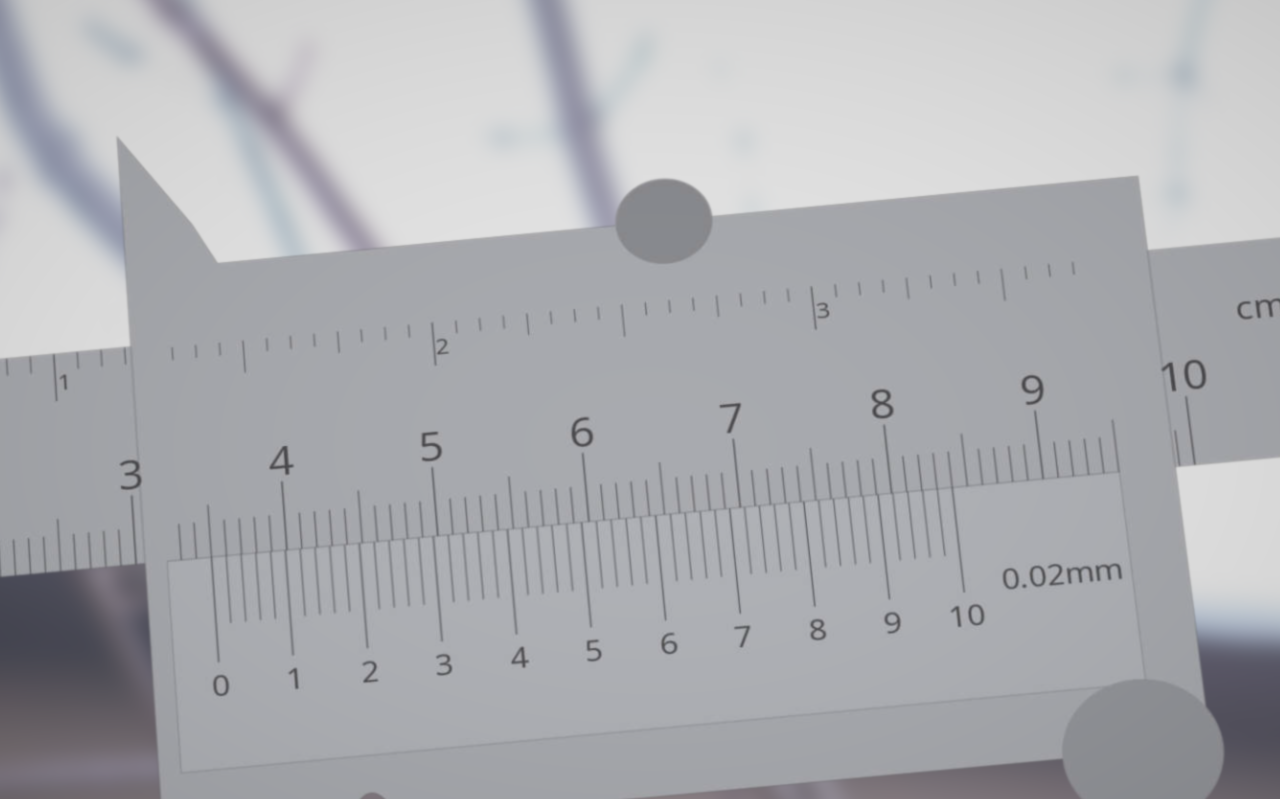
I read 35.0 mm
